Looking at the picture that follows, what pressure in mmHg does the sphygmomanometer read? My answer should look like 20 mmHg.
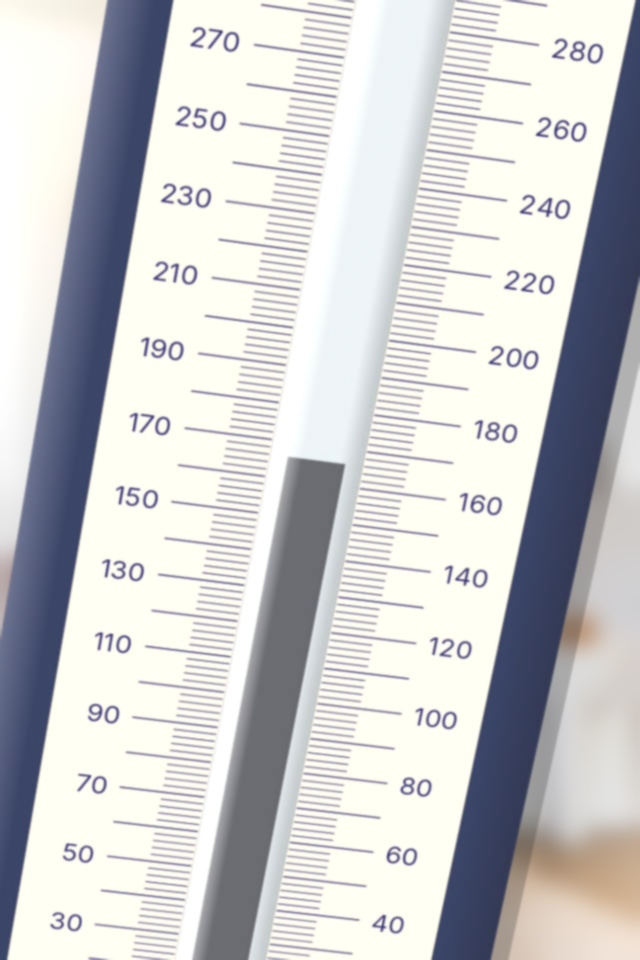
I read 166 mmHg
